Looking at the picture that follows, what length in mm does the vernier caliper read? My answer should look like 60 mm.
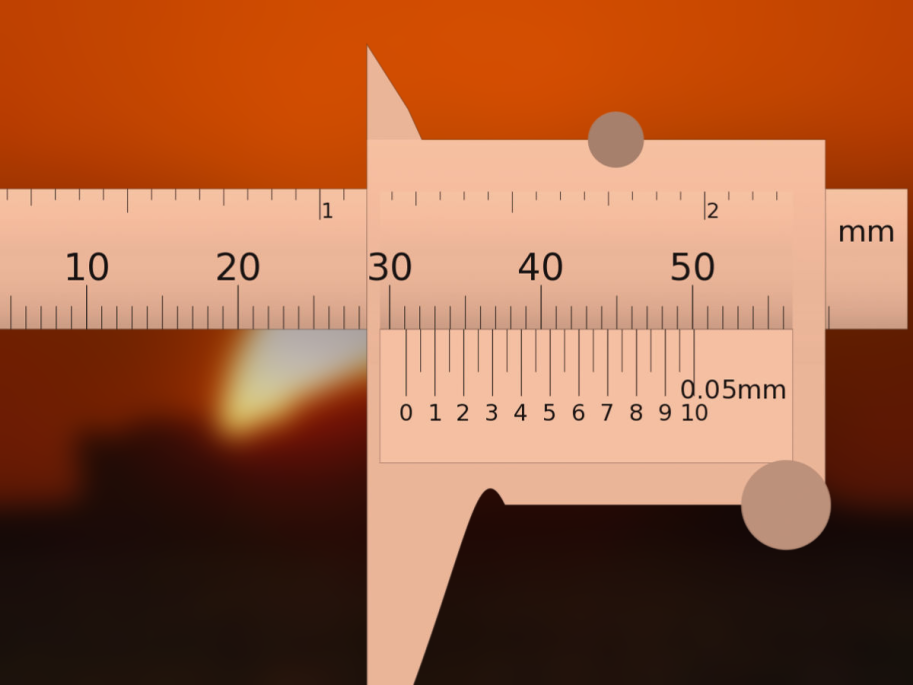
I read 31.1 mm
